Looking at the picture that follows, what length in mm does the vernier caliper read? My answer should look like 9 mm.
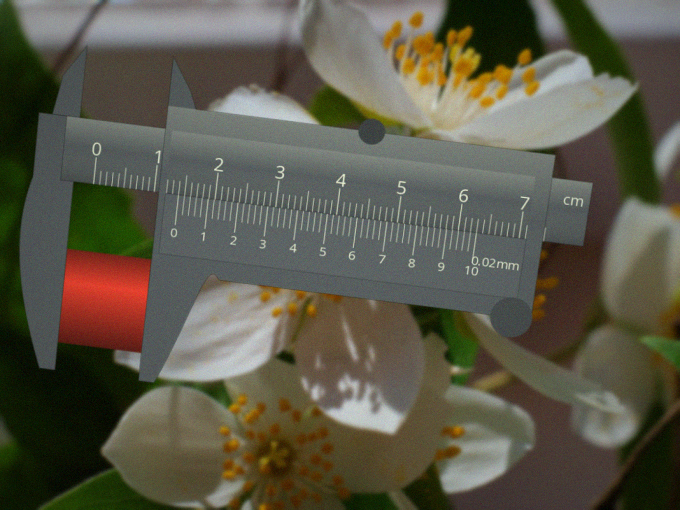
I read 14.0 mm
